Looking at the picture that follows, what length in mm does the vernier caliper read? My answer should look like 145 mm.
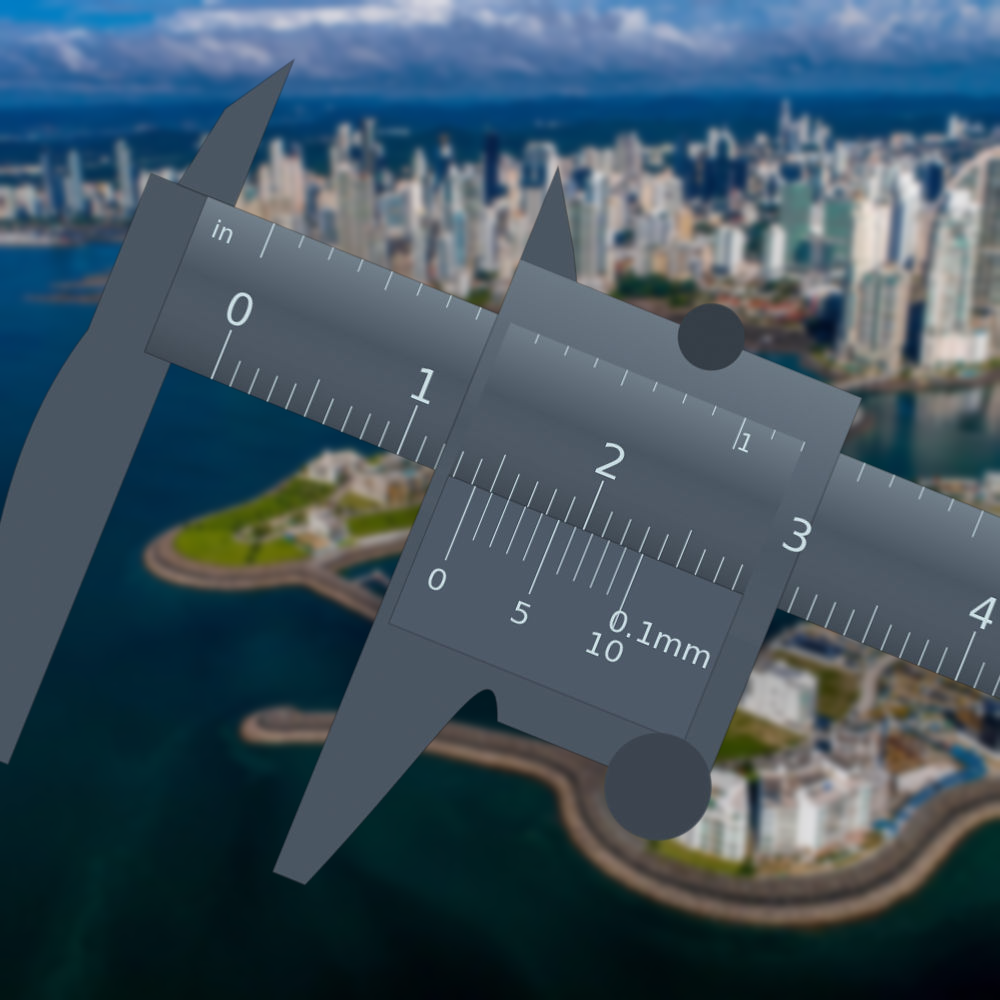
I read 14.2 mm
